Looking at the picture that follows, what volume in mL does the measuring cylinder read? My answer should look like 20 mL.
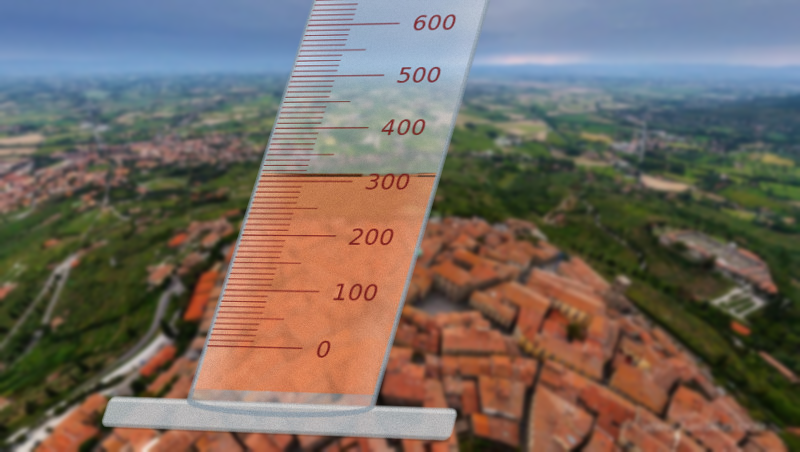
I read 310 mL
